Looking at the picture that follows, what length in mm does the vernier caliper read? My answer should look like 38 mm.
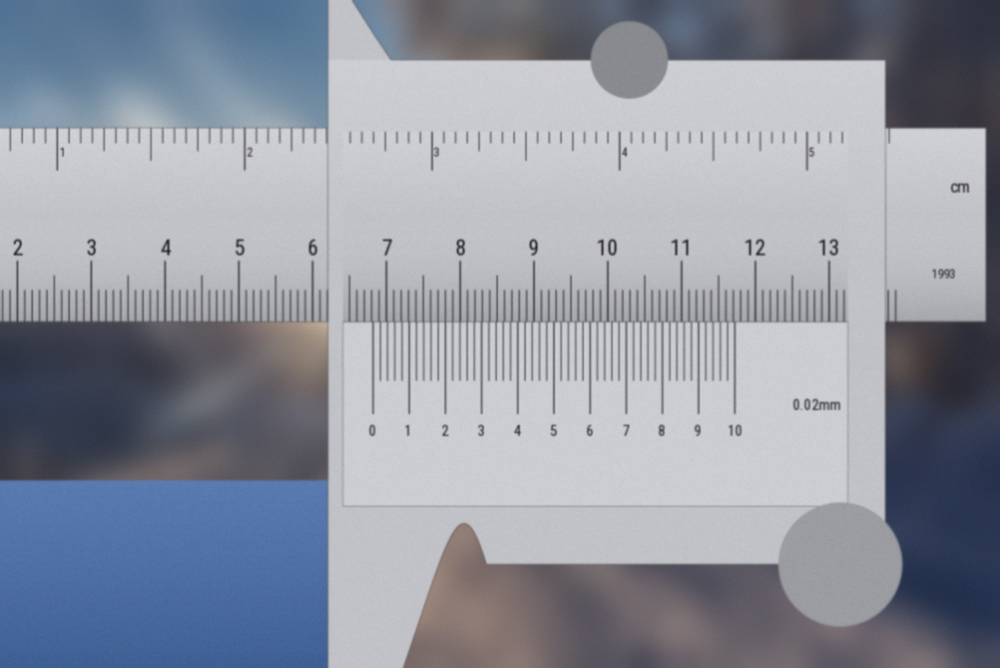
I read 68.2 mm
